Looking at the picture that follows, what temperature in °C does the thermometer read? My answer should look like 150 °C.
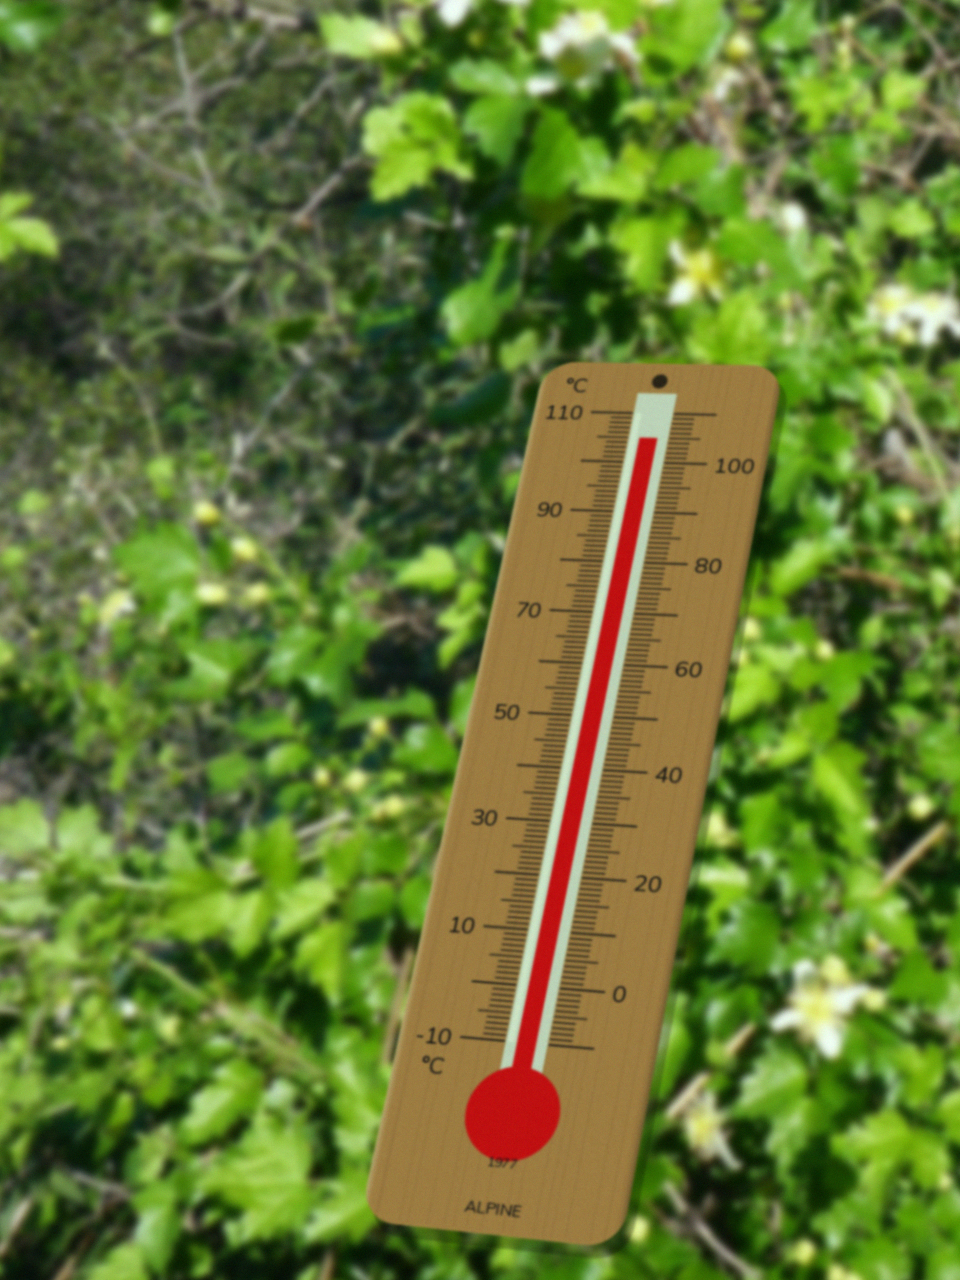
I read 105 °C
